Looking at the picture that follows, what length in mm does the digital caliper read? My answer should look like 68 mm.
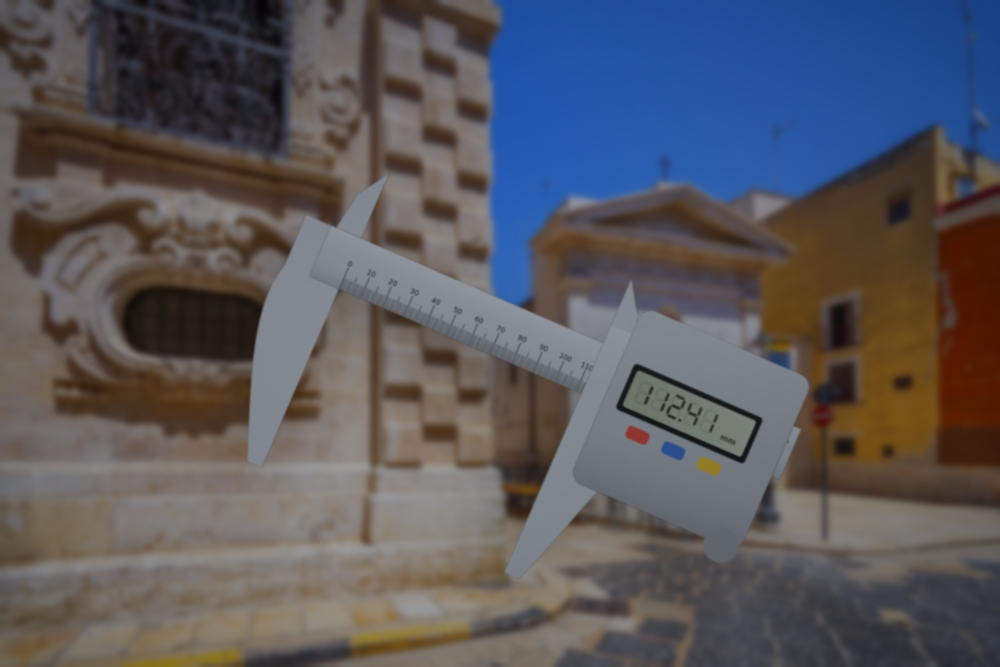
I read 112.41 mm
